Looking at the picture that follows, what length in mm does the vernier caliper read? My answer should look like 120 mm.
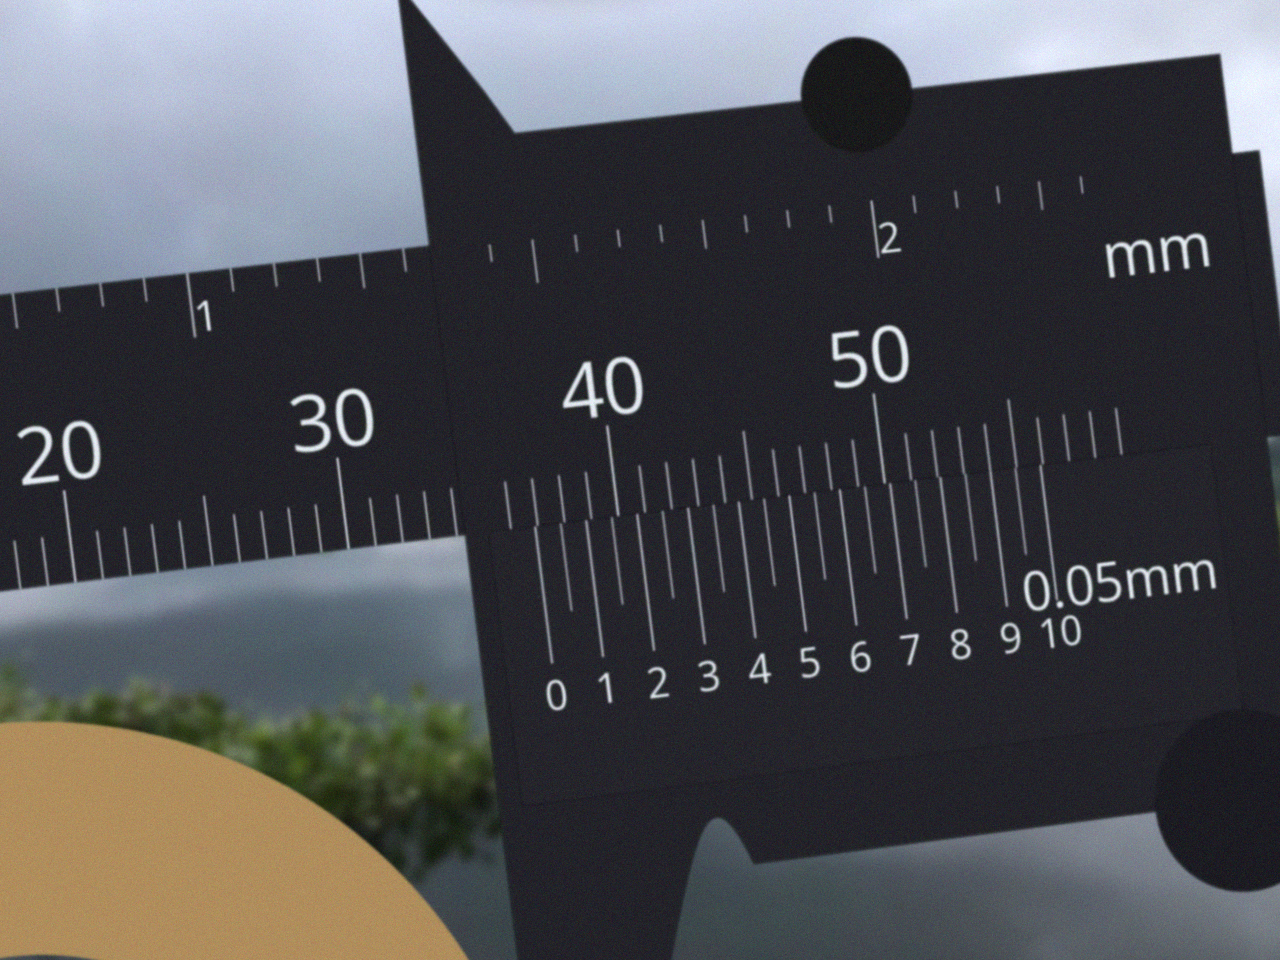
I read 36.9 mm
